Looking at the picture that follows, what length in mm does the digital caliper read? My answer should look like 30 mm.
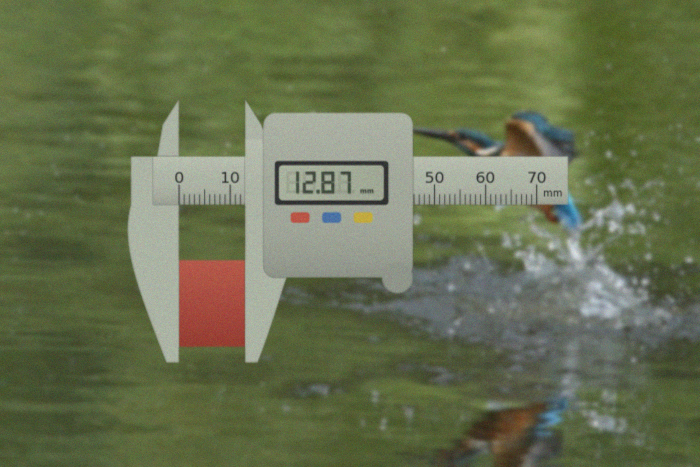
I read 12.87 mm
